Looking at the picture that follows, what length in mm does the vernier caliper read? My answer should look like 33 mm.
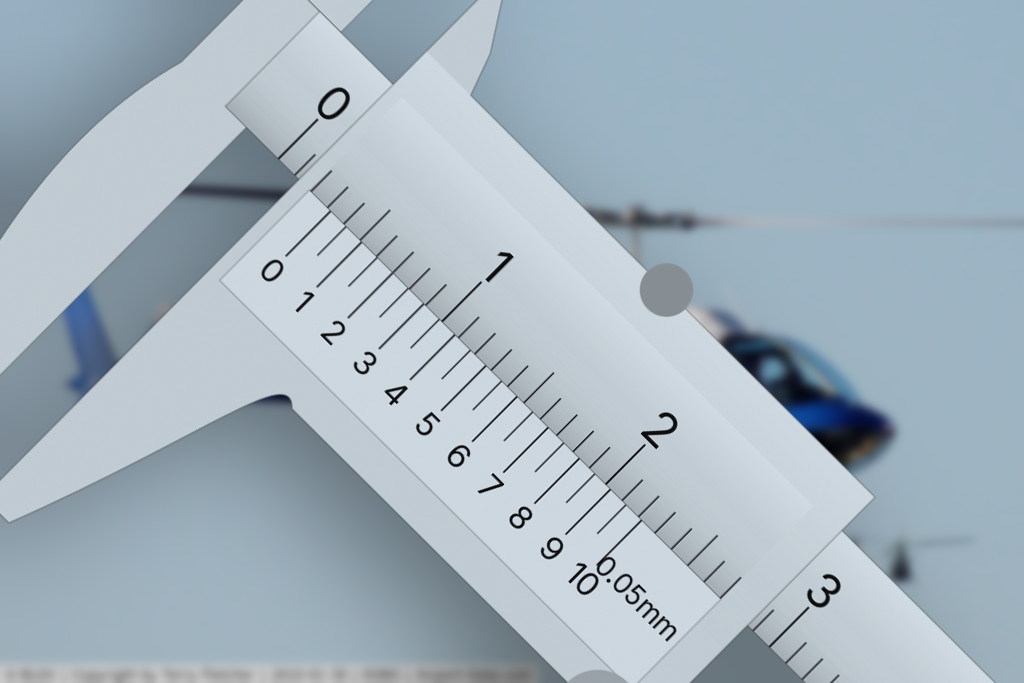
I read 3.20 mm
